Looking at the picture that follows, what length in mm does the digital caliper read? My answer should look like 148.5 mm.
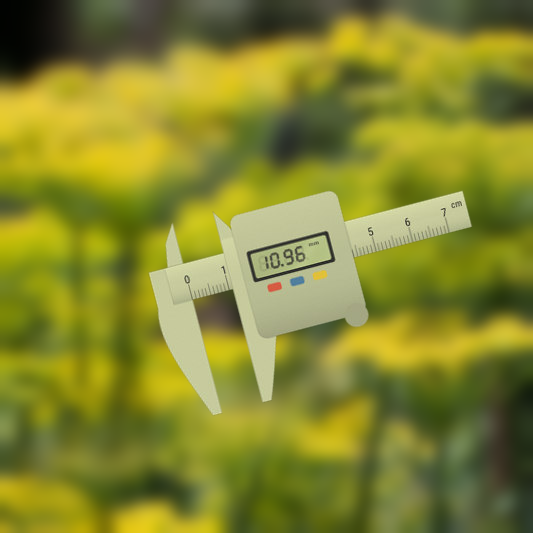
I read 10.96 mm
